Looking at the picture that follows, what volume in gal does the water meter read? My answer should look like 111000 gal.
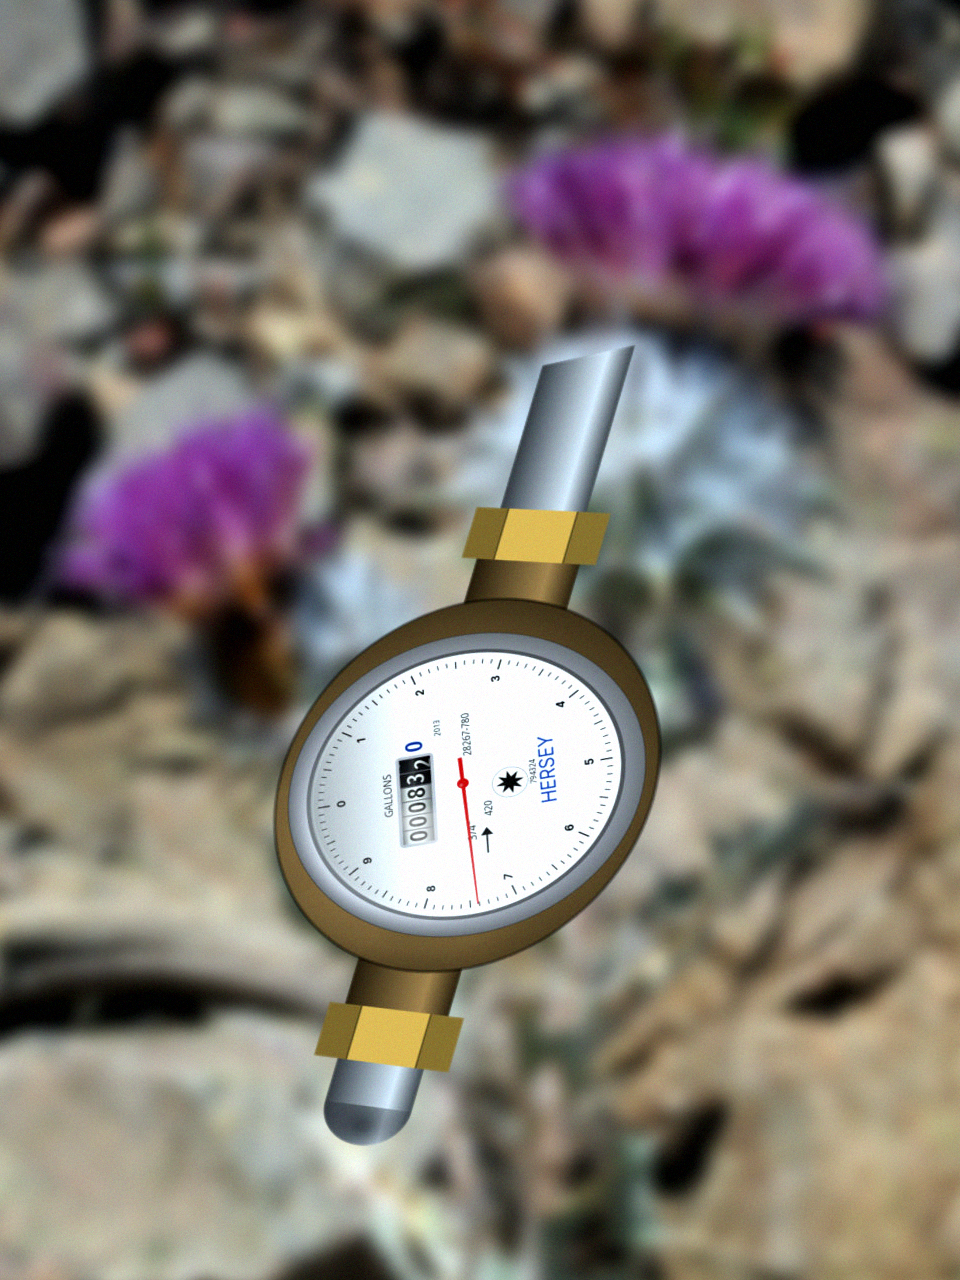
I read 8317.4 gal
